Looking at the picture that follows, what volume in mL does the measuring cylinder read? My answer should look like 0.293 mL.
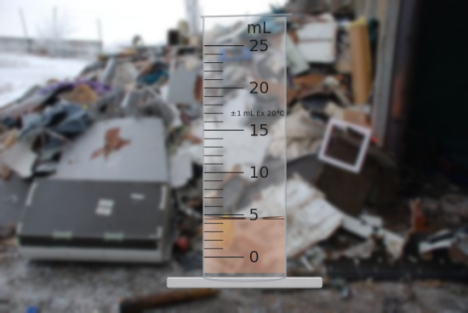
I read 4.5 mL
